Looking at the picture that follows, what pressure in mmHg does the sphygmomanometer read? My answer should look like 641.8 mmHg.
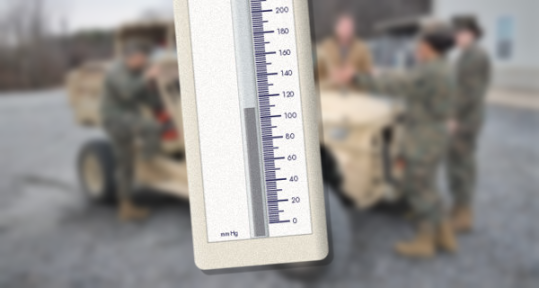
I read 110 mmHg
